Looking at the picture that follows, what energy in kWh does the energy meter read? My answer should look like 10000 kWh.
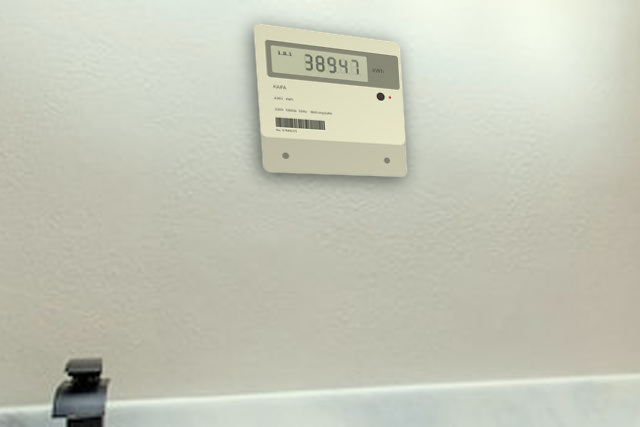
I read 38947 kWh
